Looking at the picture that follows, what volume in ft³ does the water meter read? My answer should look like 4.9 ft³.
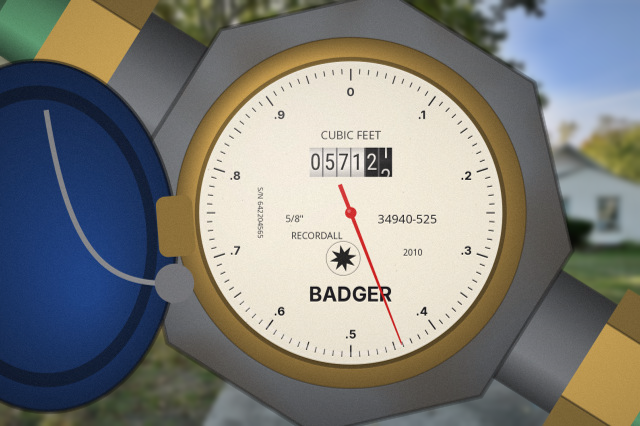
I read 57121.44 ft³
